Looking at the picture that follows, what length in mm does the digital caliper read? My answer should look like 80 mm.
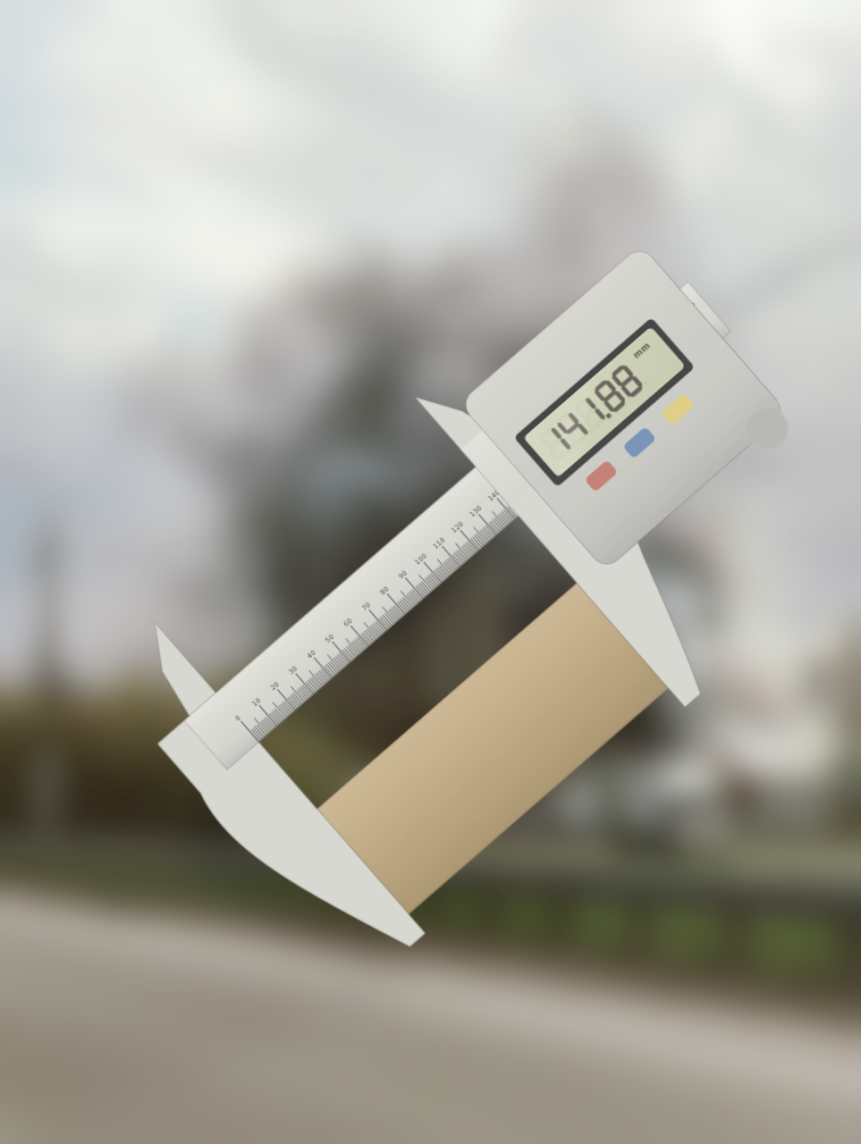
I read 141.88 mm
